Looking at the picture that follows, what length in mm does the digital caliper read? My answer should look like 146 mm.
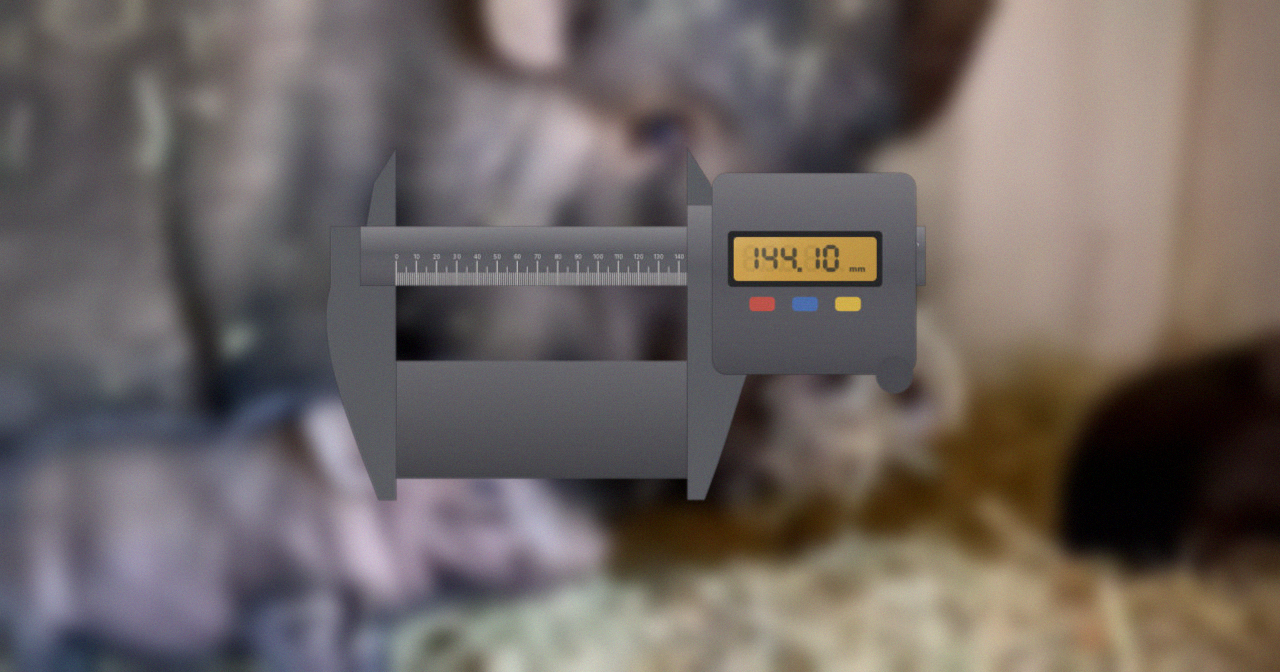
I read 144.10 mm
